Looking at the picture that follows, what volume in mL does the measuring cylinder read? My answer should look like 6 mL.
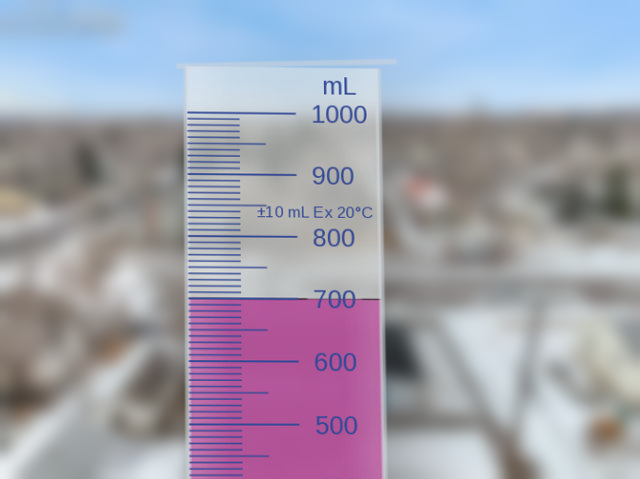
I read 700 mL
